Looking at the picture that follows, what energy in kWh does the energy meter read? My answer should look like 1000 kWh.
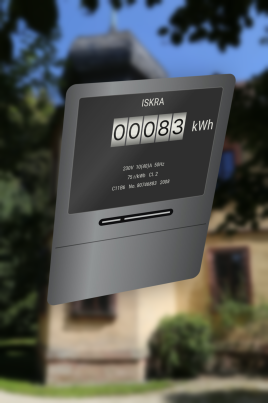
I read 83 kWh
